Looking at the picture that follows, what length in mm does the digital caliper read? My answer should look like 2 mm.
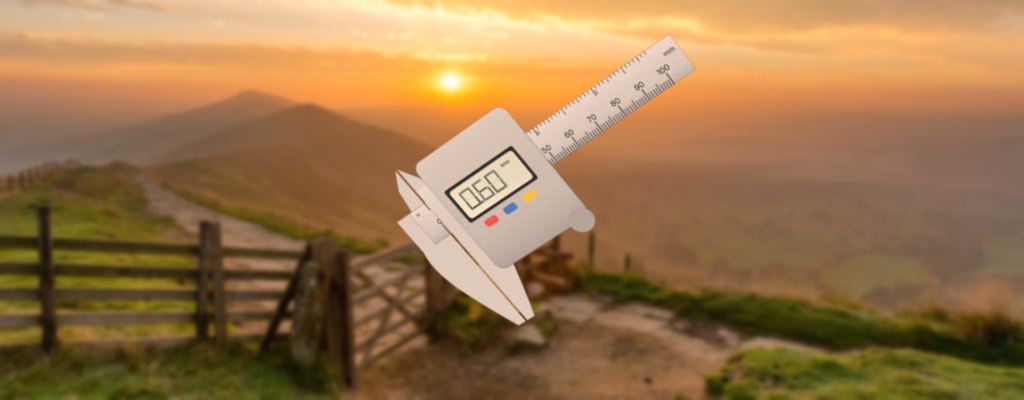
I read 0.60 mm
